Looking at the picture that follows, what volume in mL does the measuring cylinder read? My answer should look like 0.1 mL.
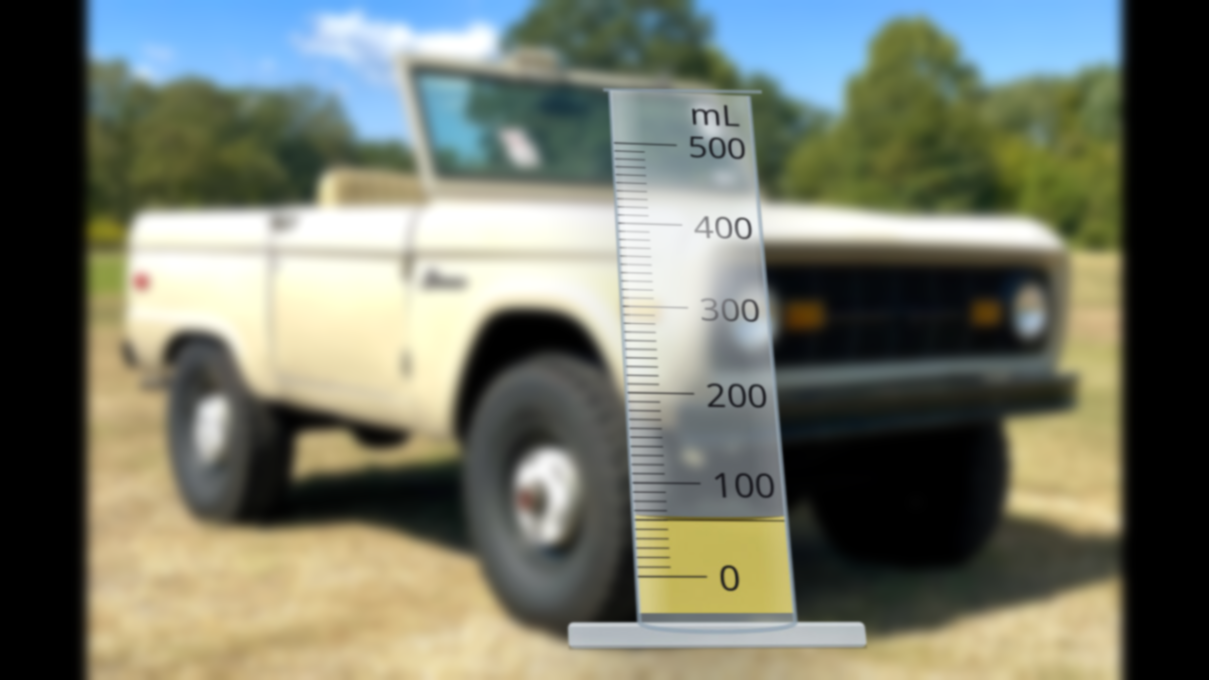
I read 60 mL
